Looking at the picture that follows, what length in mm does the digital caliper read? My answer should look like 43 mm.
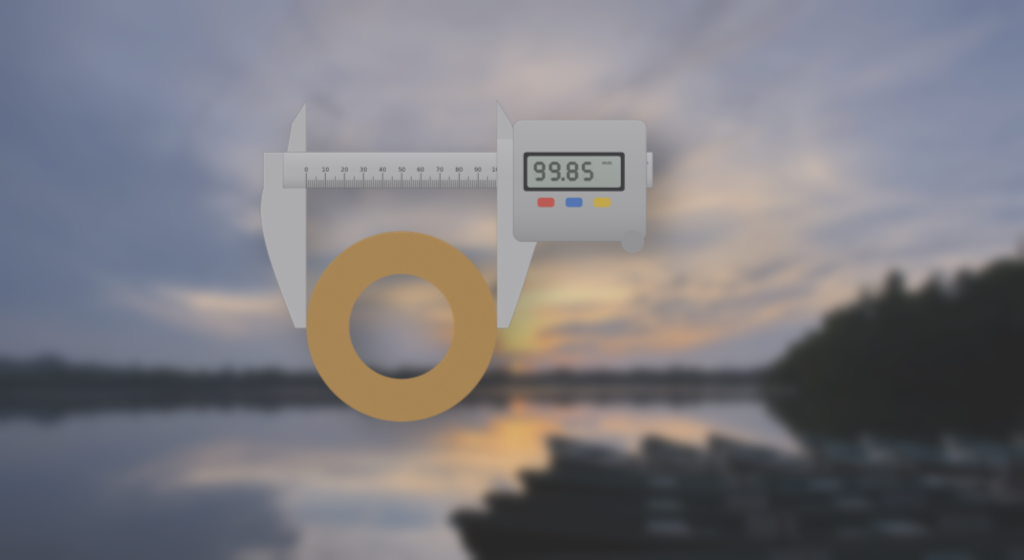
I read 99.85 mm
